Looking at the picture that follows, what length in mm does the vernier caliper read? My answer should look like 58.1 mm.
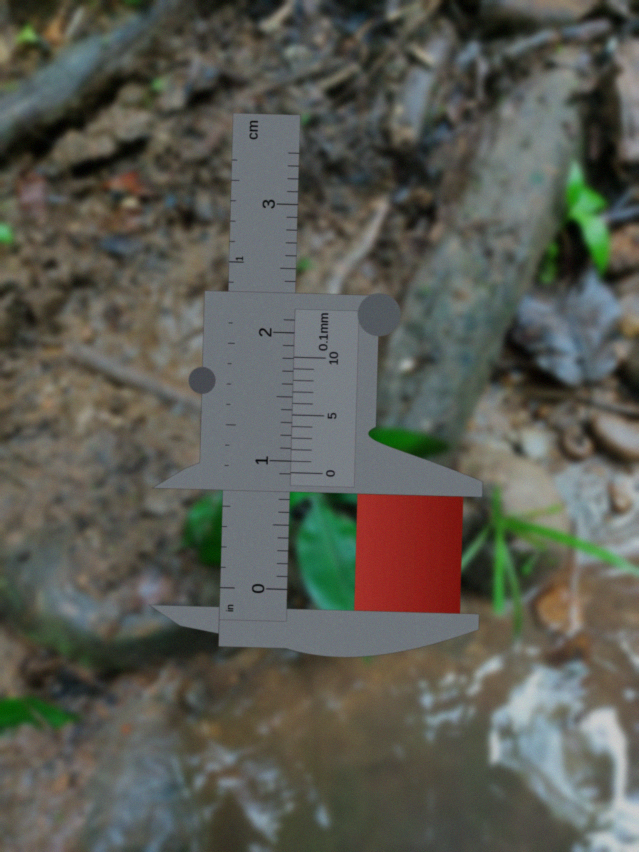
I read 9.1 mm
